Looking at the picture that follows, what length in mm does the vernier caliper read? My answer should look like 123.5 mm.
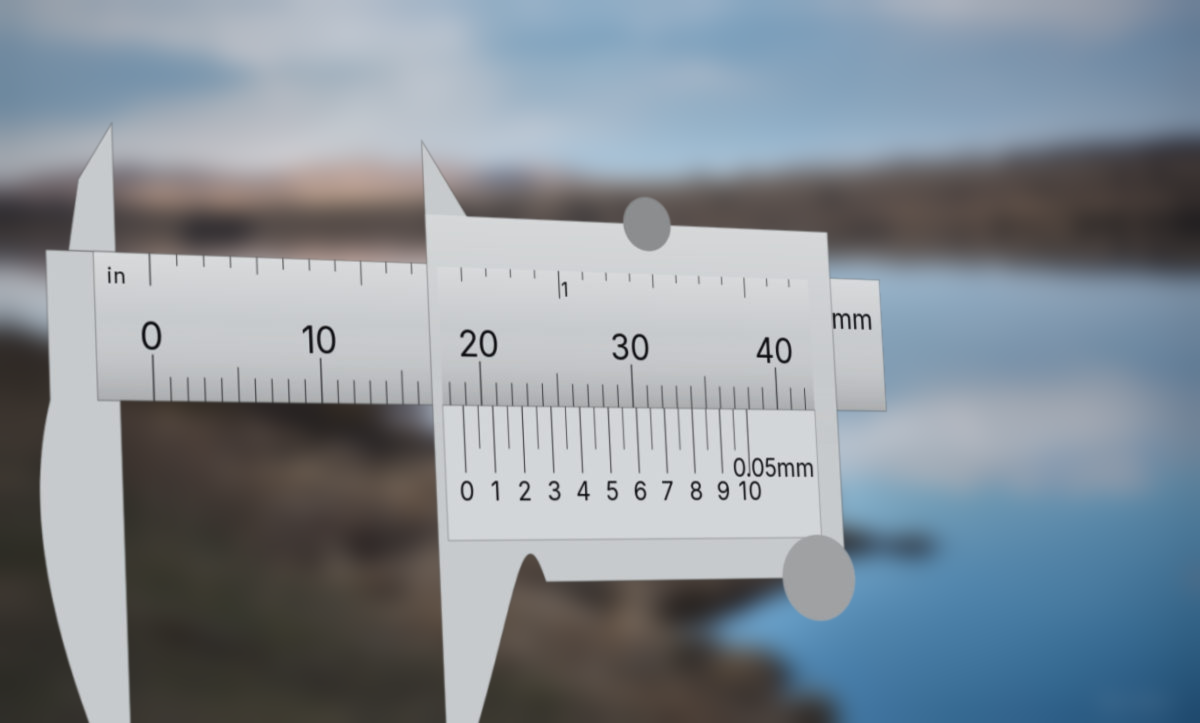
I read 18.8 mm
